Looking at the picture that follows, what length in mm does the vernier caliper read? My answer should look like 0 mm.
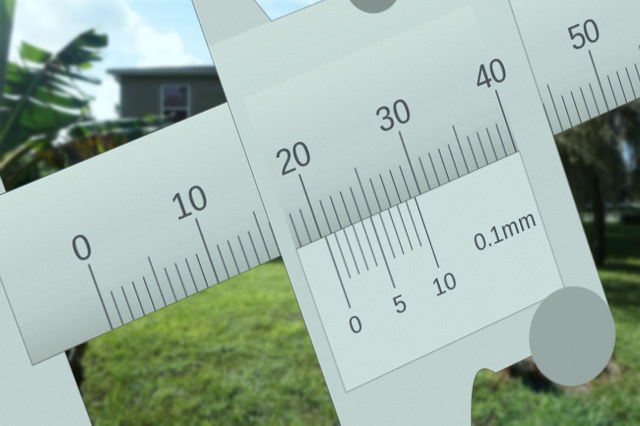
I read 20.4 mm
